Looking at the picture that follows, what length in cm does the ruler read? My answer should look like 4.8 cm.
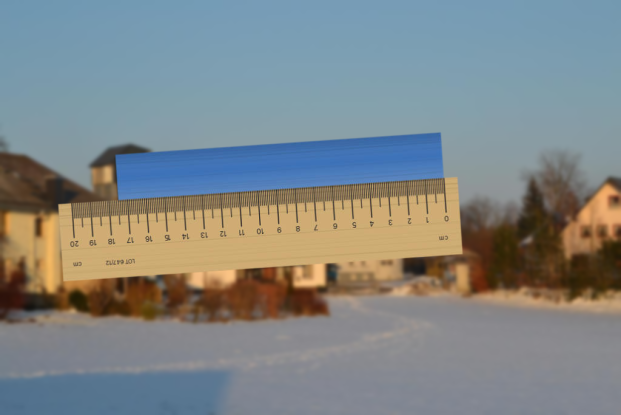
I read 17.5 cm
